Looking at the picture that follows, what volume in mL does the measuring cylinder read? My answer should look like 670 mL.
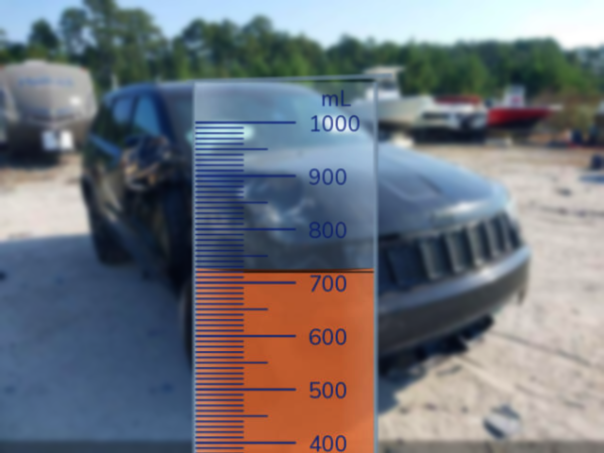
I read 720 mL
